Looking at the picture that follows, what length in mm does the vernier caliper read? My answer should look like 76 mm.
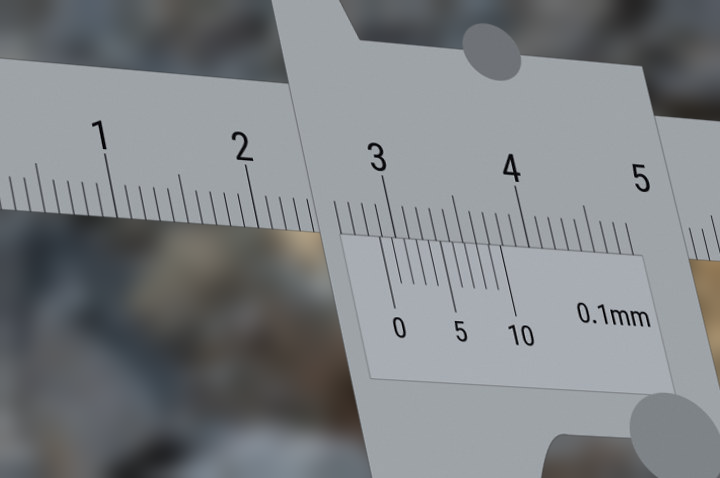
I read 28.8 mm
